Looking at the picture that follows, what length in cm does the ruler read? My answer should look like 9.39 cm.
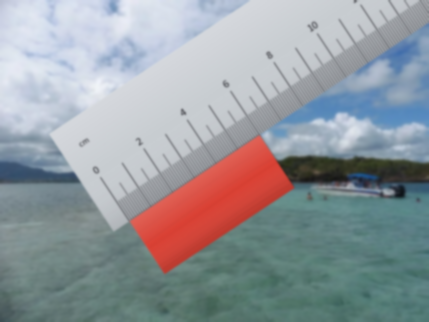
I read 6 cm
